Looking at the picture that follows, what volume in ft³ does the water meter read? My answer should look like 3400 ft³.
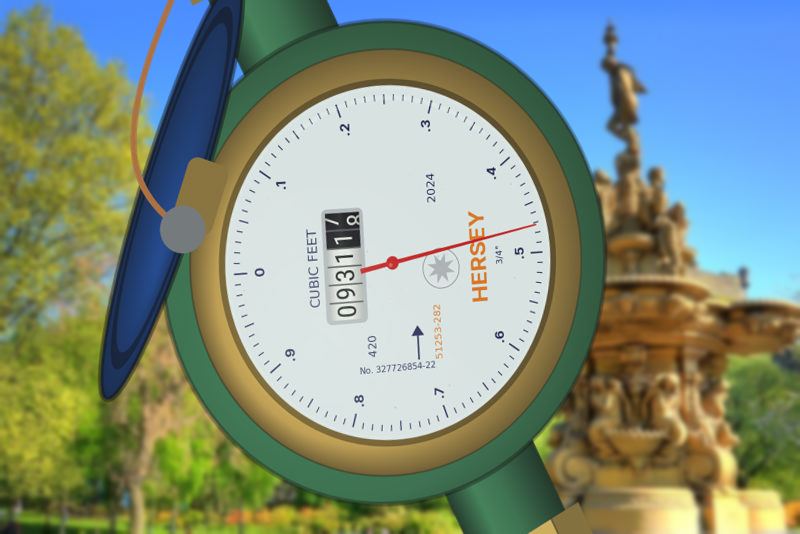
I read 93117.47 ft³
